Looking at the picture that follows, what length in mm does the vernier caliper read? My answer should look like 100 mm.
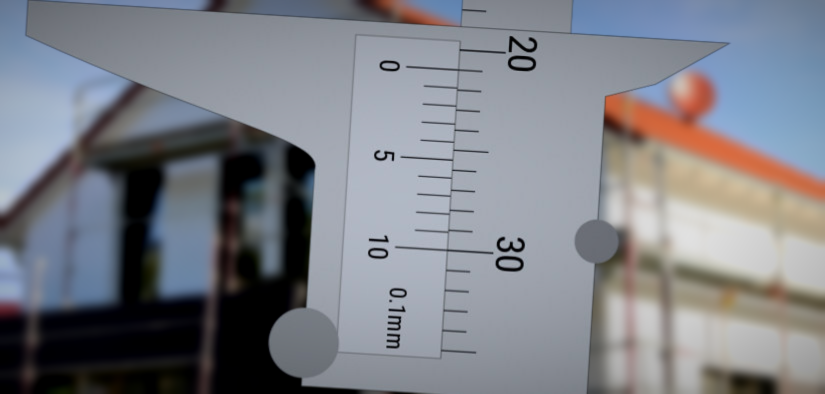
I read 21.0 mm
